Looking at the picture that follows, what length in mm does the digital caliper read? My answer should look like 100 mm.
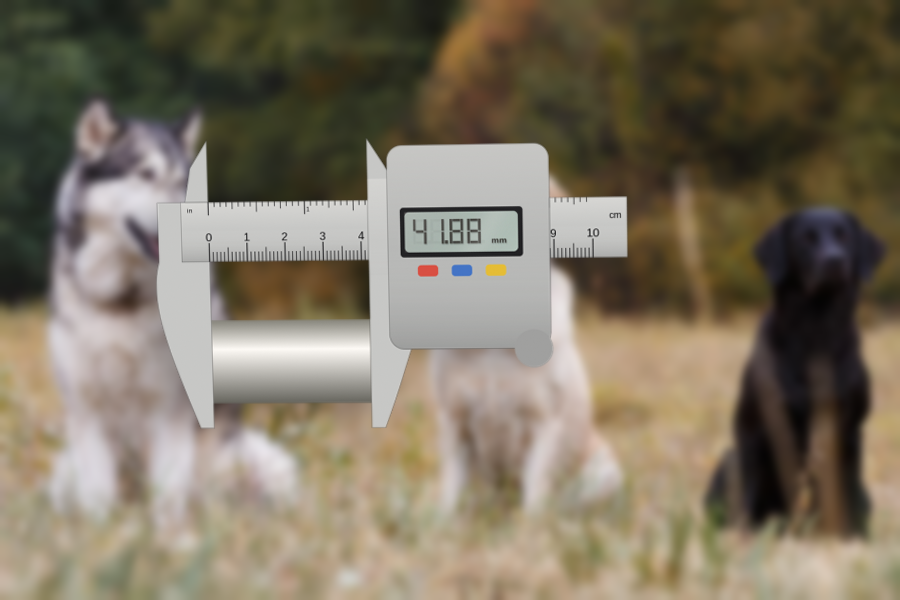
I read 41.88 mm
